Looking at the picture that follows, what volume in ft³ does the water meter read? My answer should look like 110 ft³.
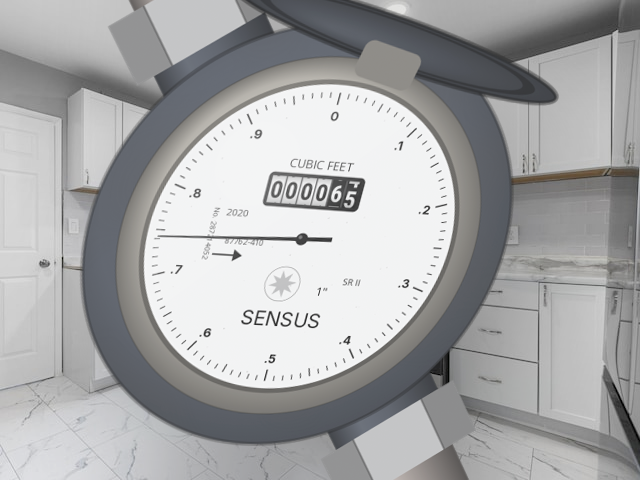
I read 64.74 ft³
